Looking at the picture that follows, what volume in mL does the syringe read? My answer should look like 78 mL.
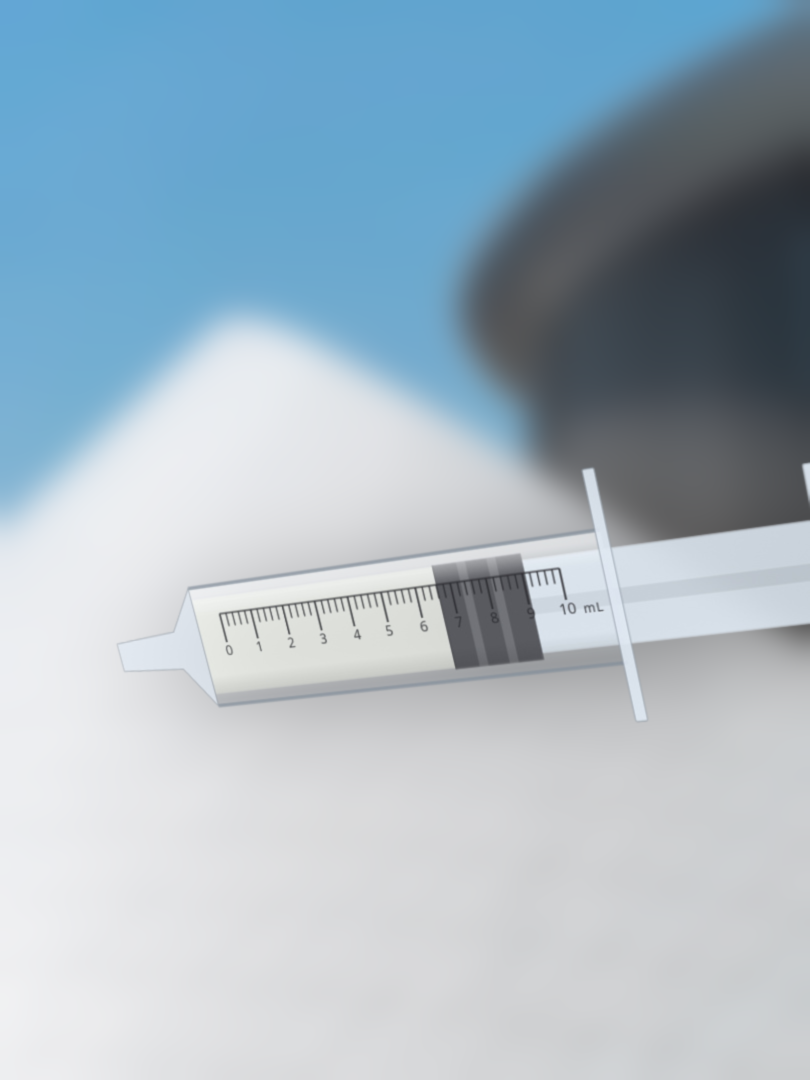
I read 6.6 mL
